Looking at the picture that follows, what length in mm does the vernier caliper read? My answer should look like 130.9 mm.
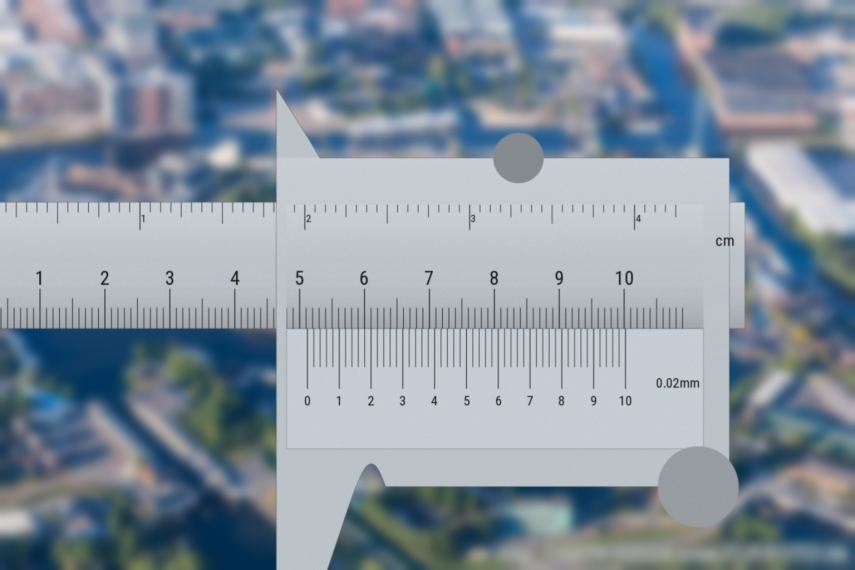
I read 51.2 mm
